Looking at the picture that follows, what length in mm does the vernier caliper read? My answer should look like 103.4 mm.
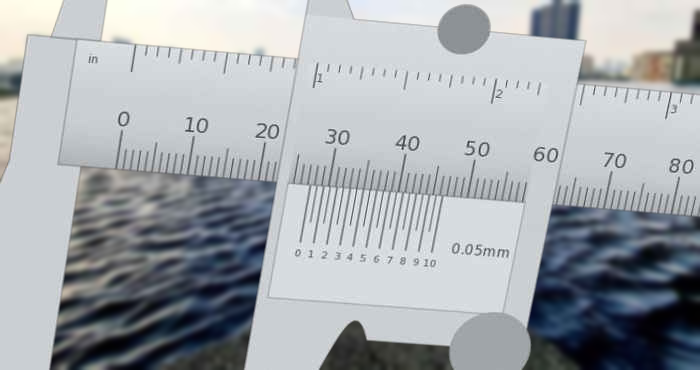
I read 27.4 mm
